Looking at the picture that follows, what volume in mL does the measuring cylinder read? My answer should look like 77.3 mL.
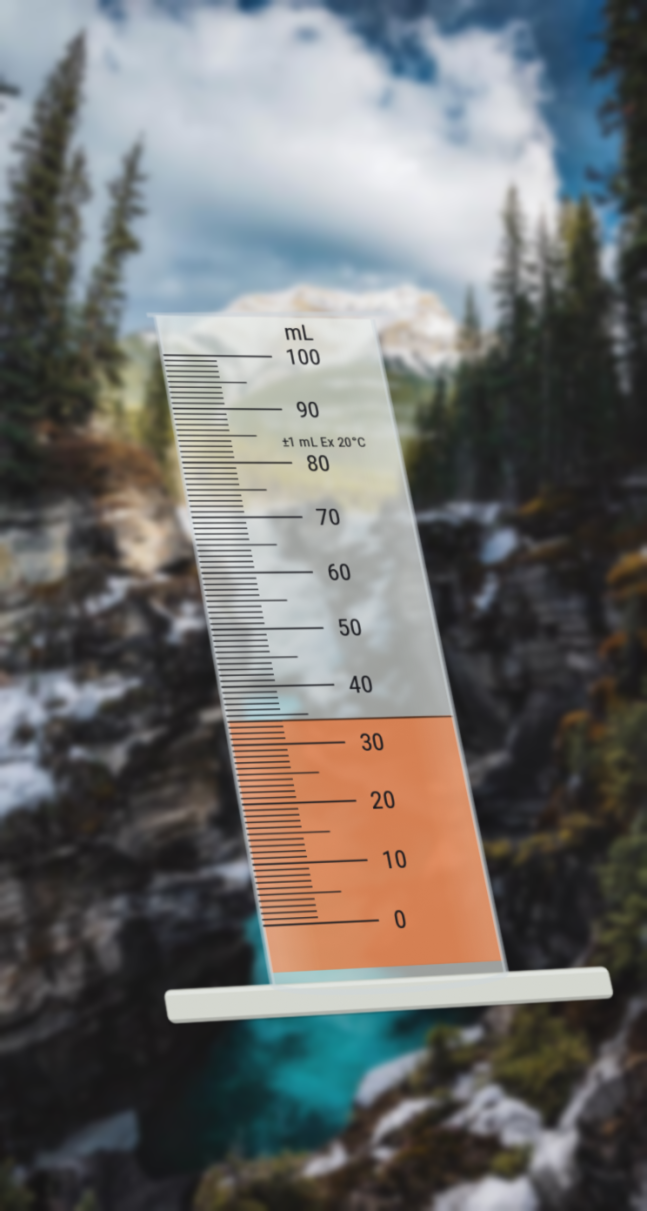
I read 34 mL
